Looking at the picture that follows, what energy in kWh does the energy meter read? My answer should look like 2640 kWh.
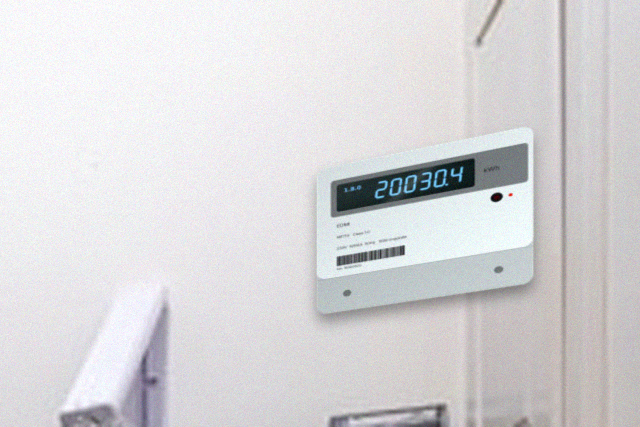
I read 20030.4 kWh
